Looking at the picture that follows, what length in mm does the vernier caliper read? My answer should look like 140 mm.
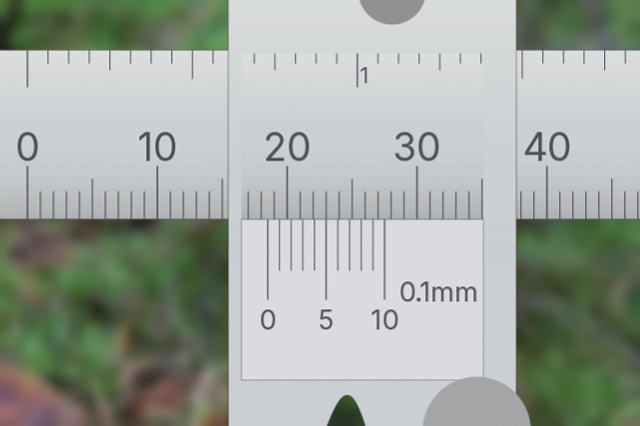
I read 18.5 mm
